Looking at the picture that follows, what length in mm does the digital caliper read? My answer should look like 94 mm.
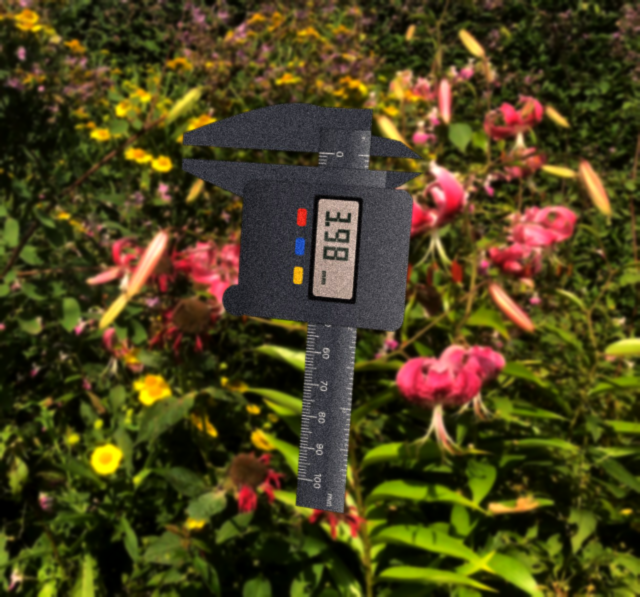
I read 3.98 mm
